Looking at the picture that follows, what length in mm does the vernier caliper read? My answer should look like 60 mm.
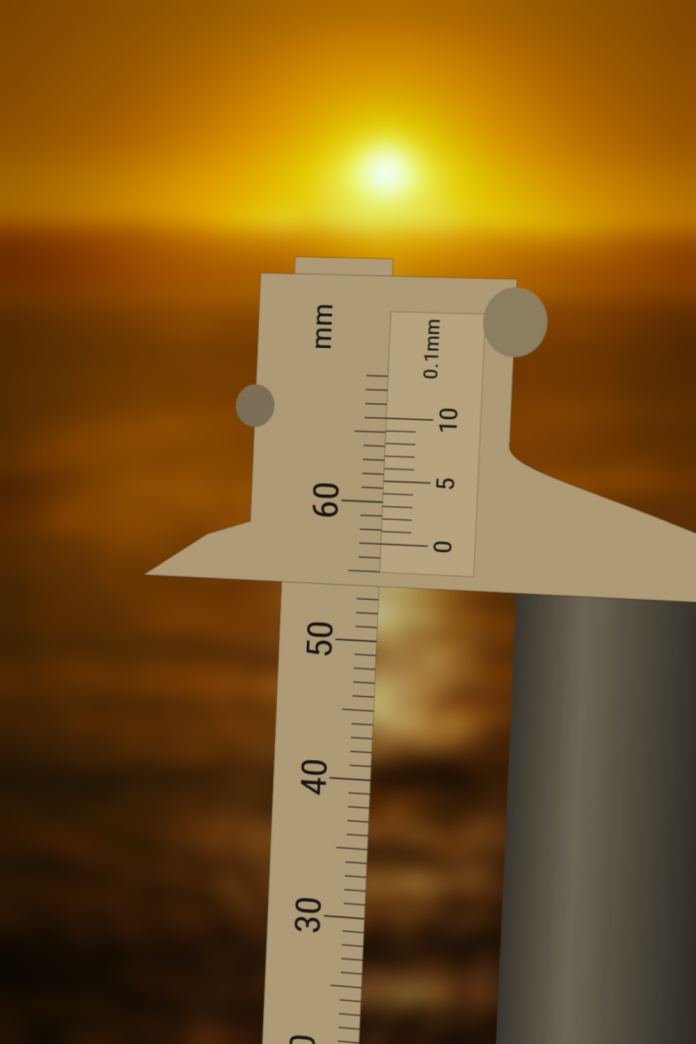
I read 57.0 mm
